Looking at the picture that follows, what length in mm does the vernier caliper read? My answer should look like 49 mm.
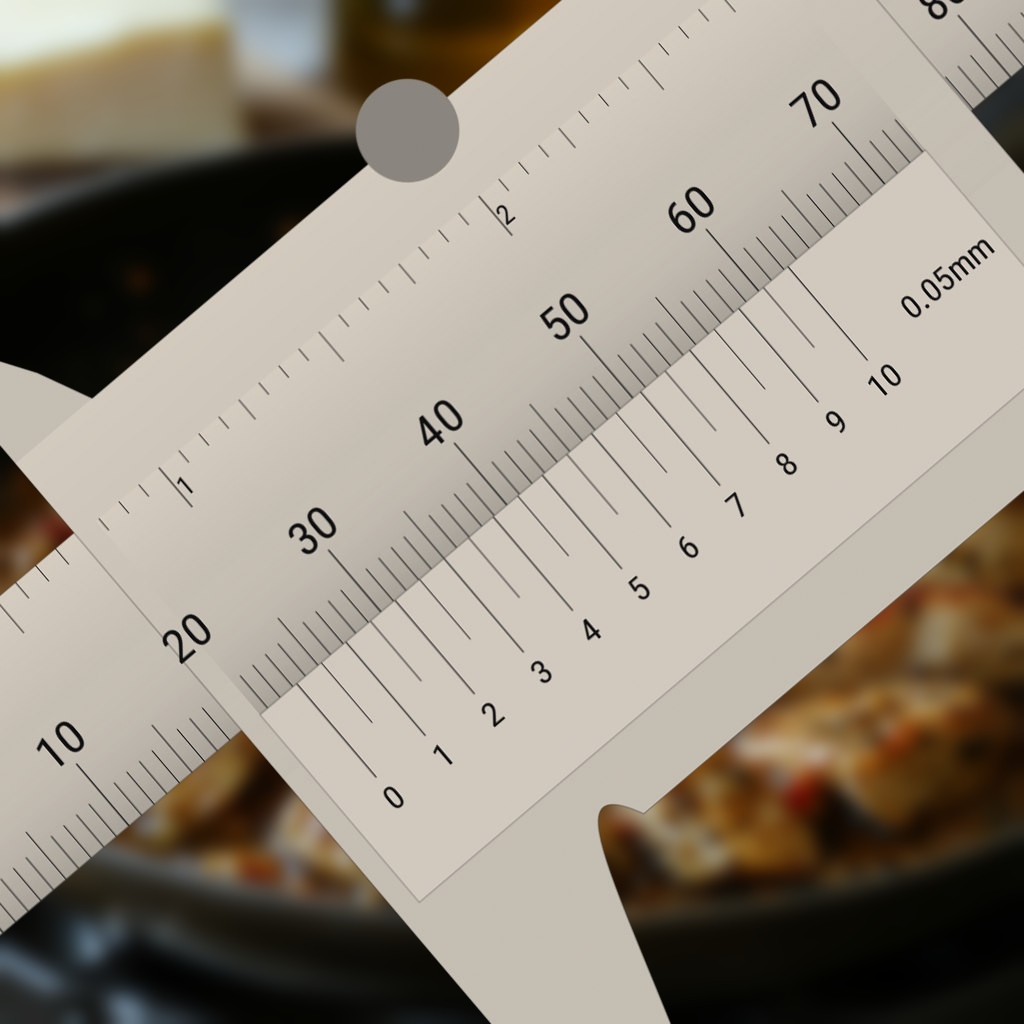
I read 23.3 mm
